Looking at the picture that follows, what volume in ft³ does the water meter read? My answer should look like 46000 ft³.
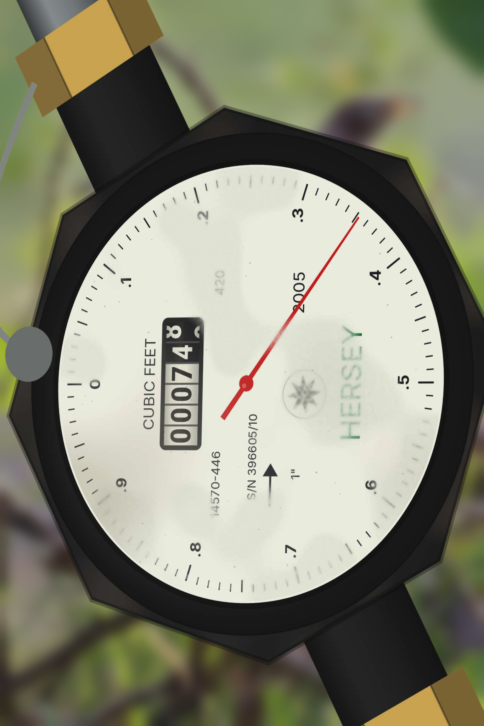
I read 748.35 ft³
